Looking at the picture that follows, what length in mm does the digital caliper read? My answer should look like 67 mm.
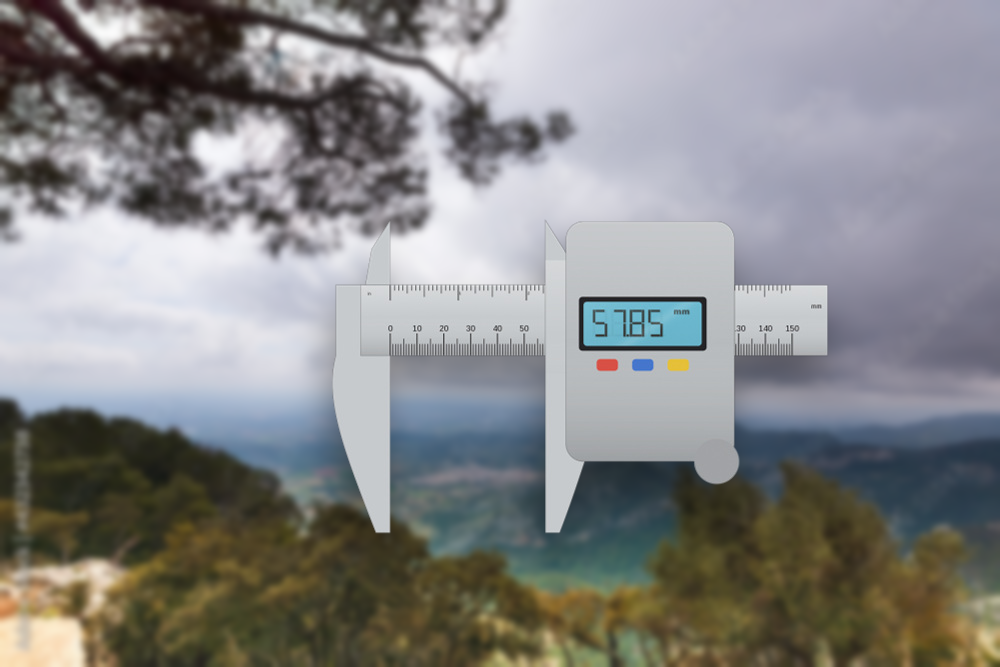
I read 57.85 mm
